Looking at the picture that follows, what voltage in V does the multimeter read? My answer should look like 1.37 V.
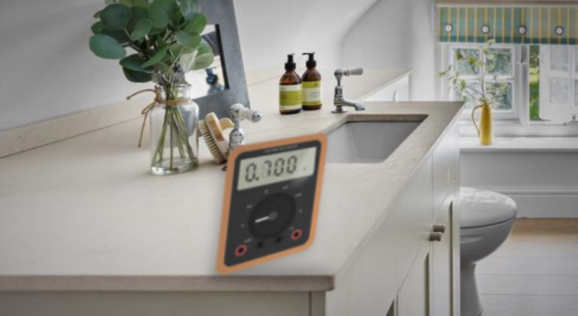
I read 0.700 V
